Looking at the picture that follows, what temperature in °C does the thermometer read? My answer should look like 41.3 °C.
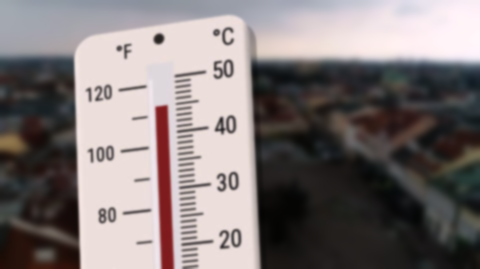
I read 45 °C
